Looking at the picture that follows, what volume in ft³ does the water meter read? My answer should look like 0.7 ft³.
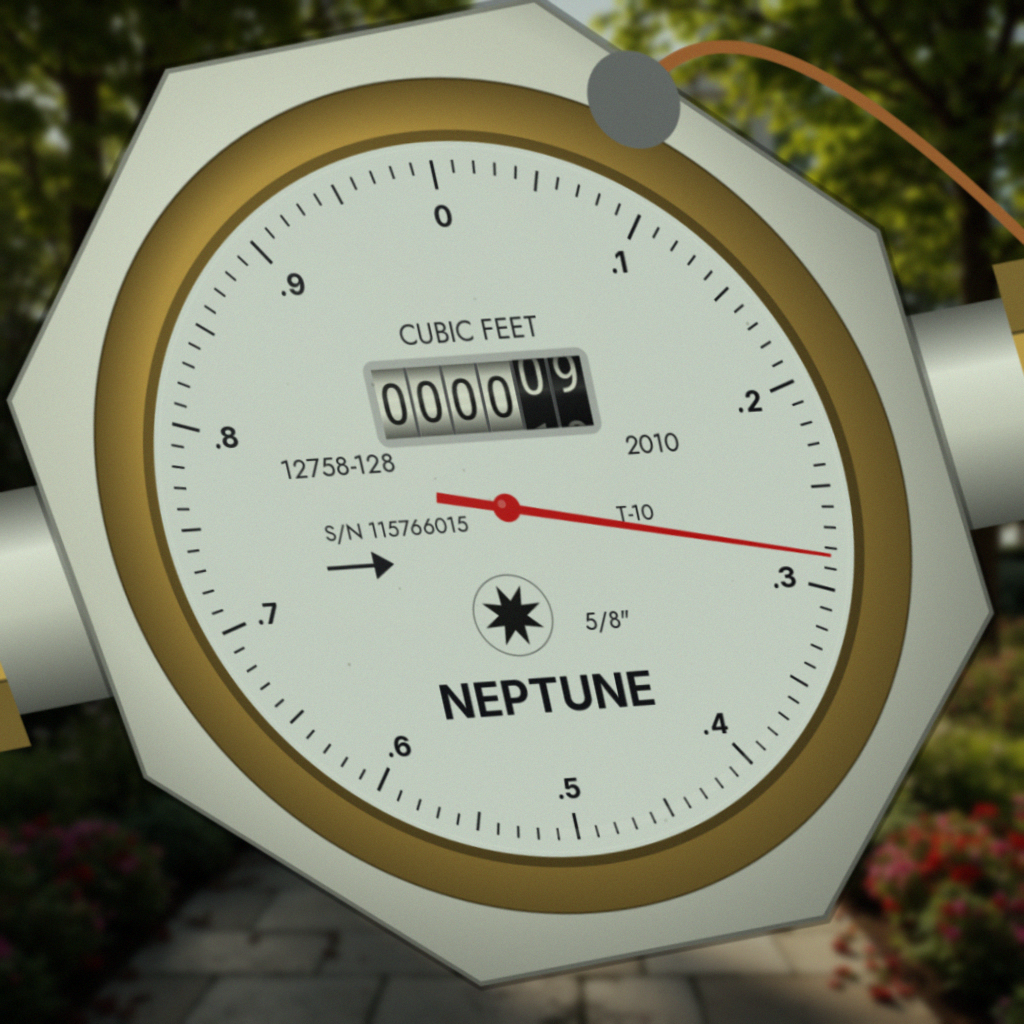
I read 9.28 ft³
